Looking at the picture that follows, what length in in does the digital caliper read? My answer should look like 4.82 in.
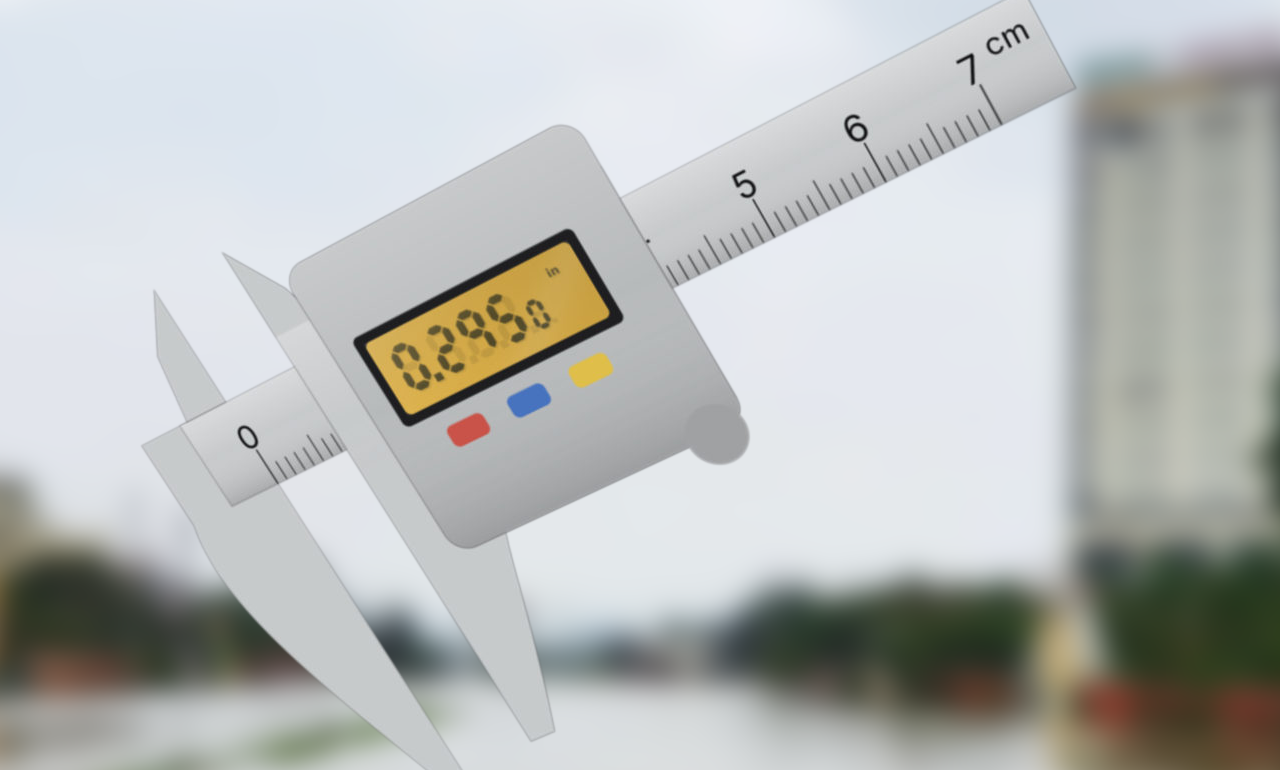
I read 0.2950 in
